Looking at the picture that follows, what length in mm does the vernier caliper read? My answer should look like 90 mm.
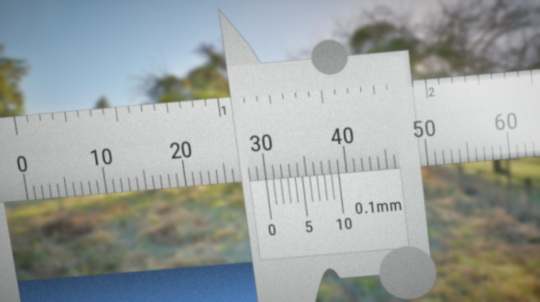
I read 30.0 mm
